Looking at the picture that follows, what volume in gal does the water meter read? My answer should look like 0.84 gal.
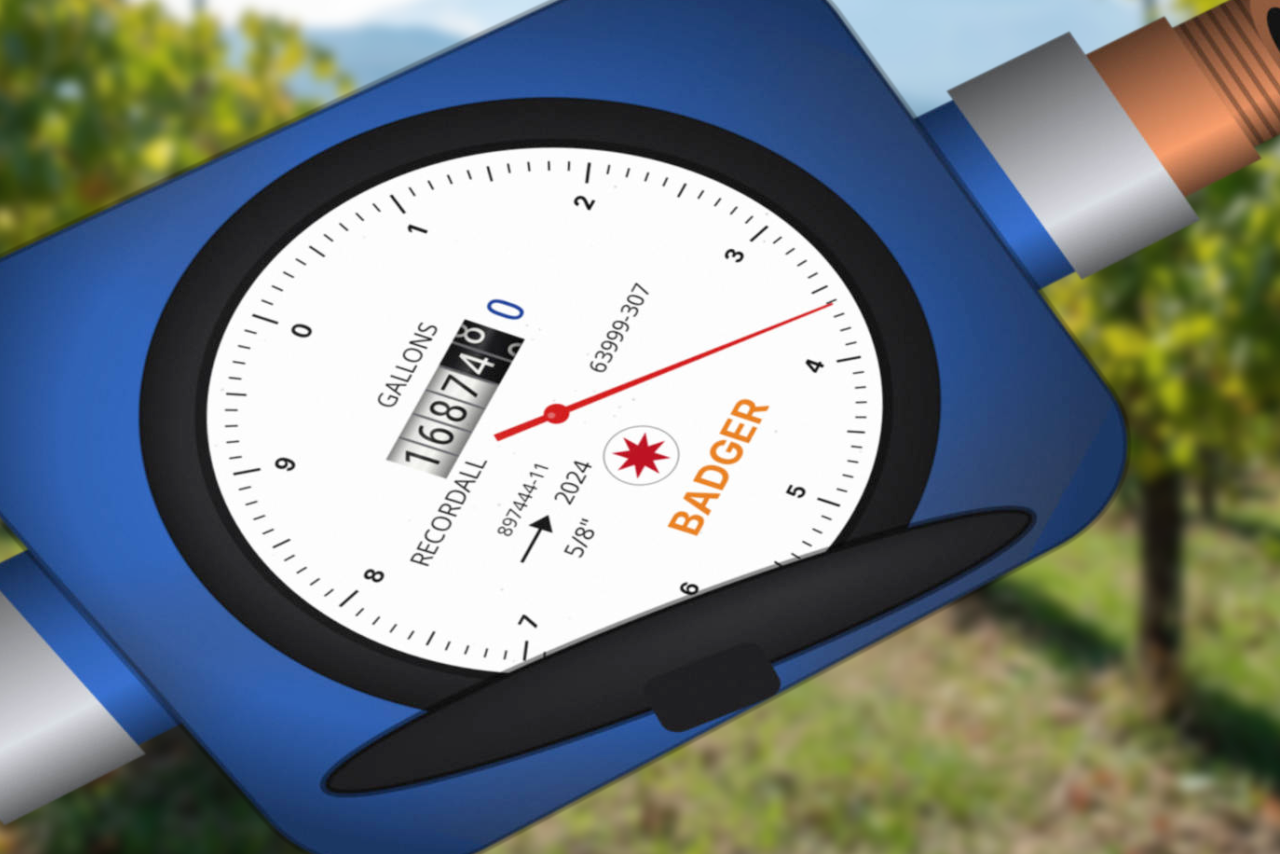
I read 1687483.6 gal
